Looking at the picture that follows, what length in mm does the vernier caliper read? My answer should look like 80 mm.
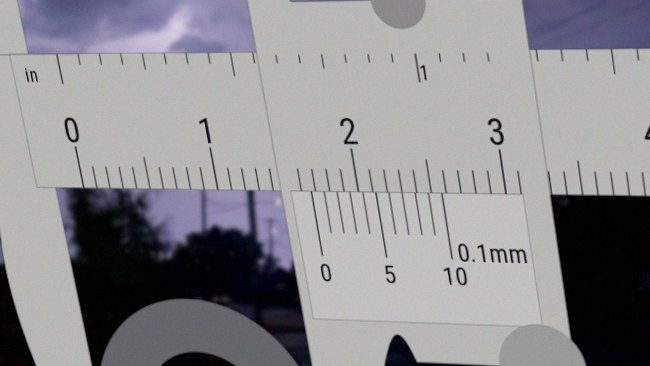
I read 16.7 mm
